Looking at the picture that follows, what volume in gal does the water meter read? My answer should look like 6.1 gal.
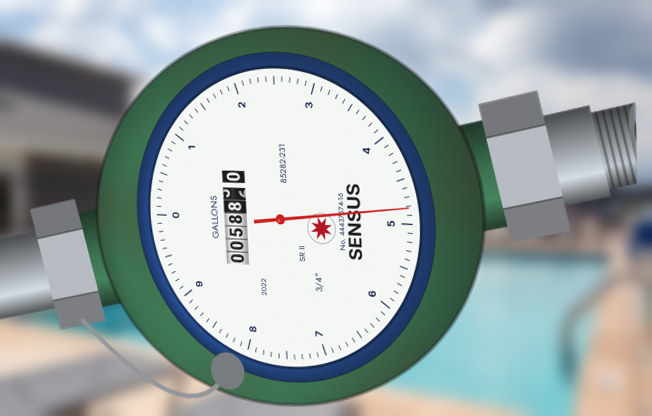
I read 58854.8 gal
